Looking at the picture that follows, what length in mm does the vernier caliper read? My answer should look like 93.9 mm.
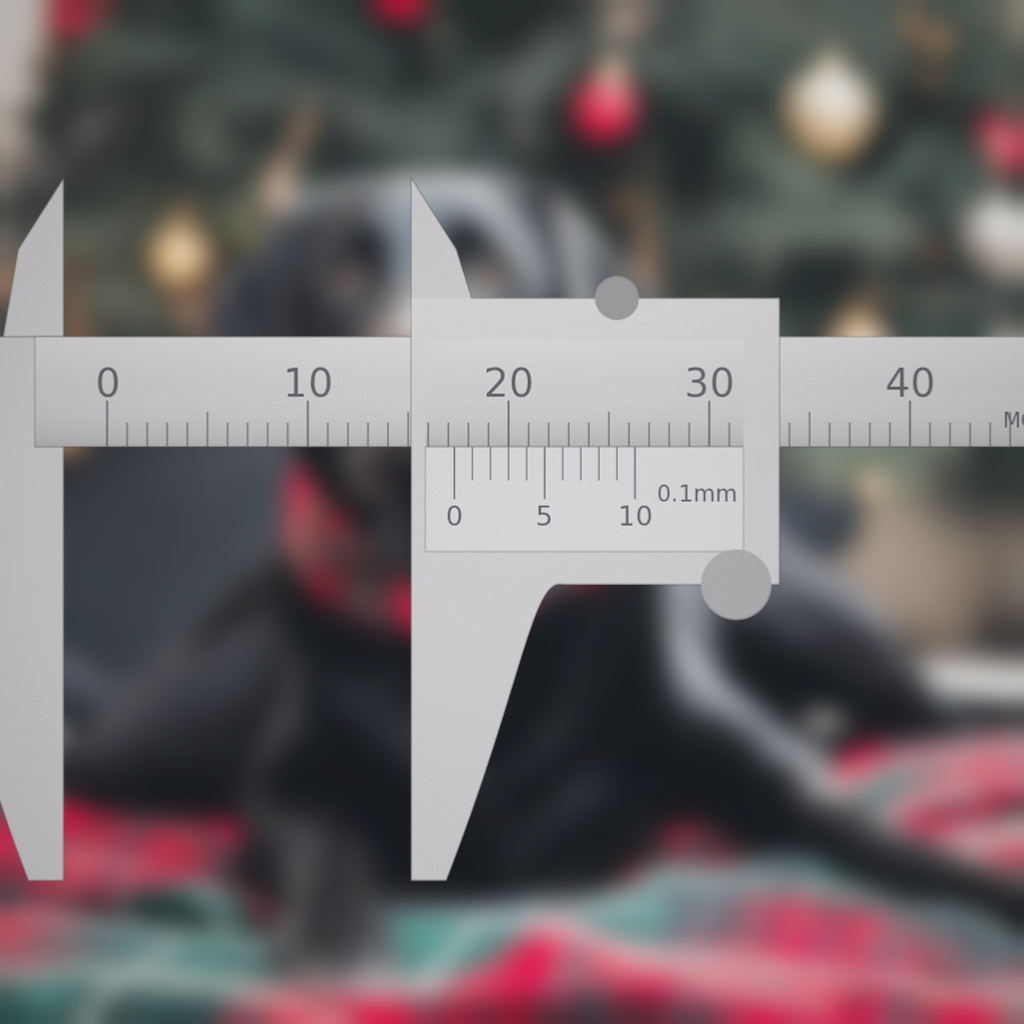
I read 17.3 mm
